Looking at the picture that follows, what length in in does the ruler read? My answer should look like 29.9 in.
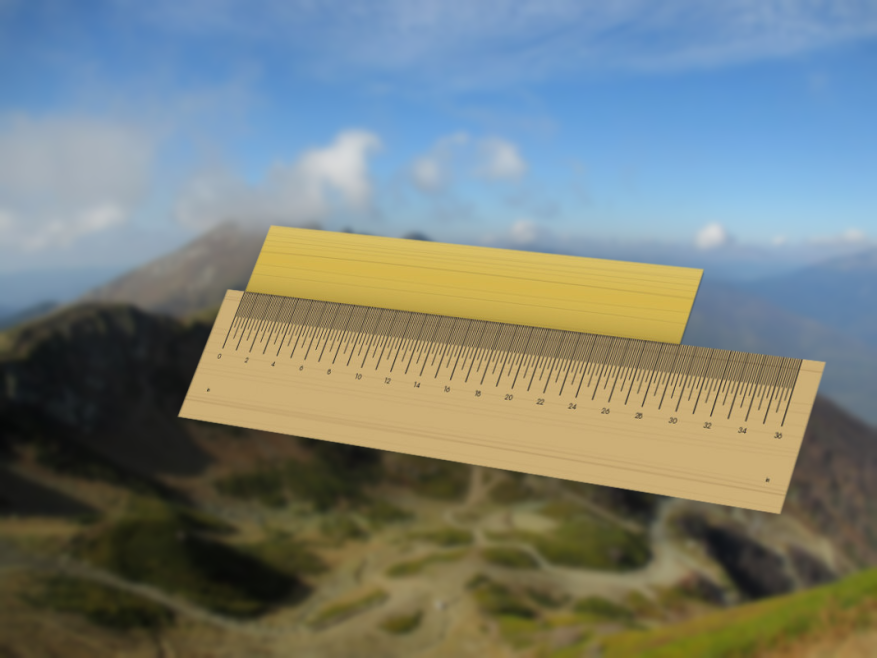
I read 29 in
